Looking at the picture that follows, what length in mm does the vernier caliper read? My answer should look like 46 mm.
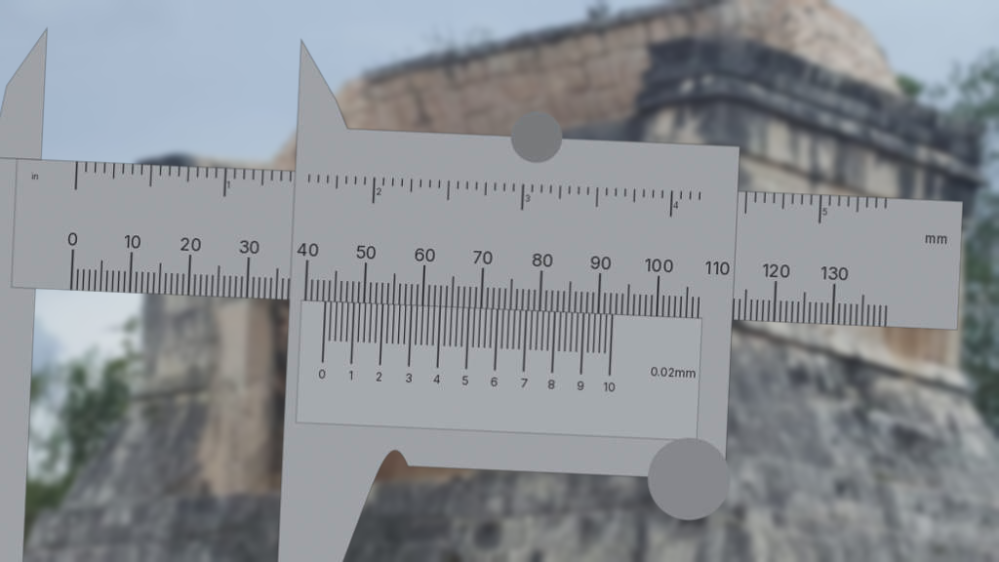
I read 43.4 mm
